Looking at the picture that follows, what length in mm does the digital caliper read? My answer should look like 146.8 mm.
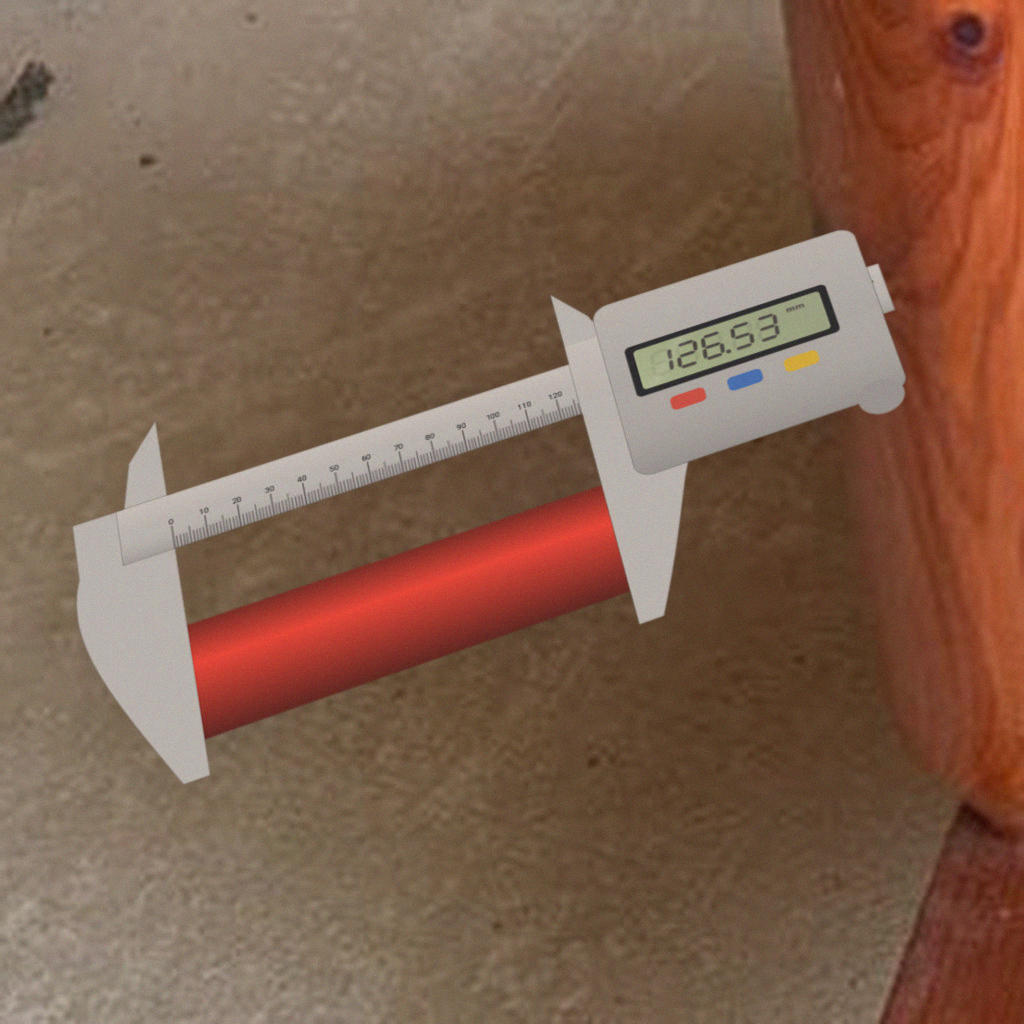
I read 126.53 mm
